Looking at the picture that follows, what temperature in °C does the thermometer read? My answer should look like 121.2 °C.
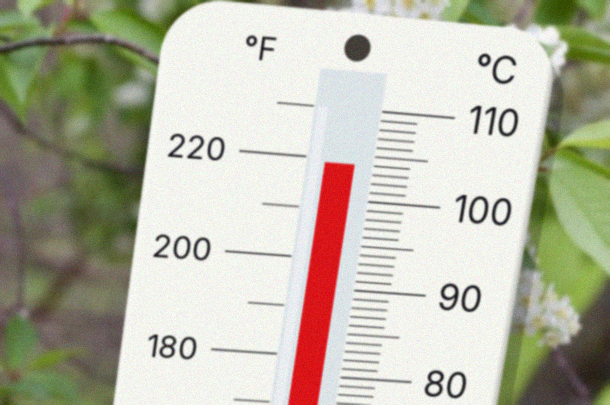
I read 104 °C
